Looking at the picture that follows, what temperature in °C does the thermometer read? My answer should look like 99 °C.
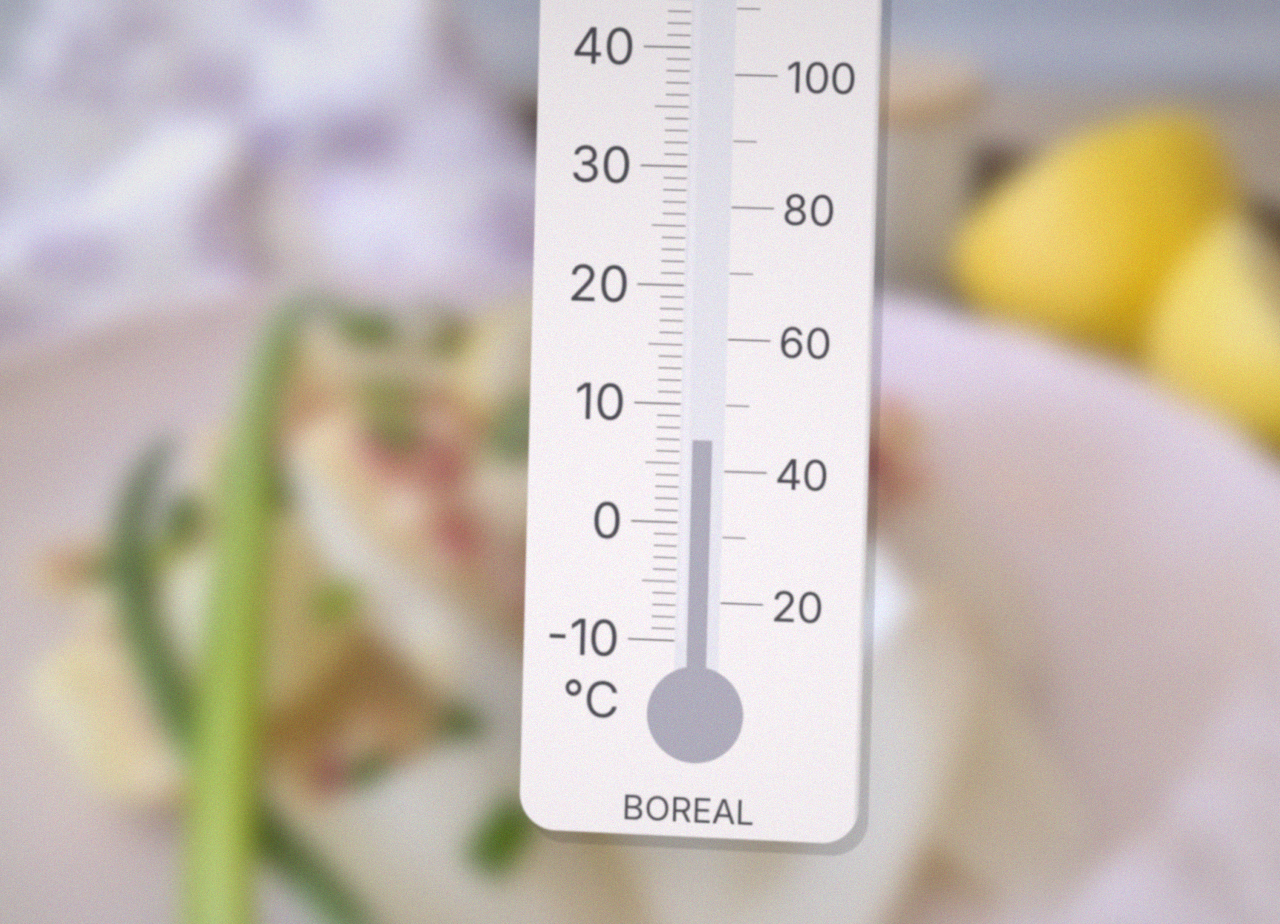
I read 7 °C
